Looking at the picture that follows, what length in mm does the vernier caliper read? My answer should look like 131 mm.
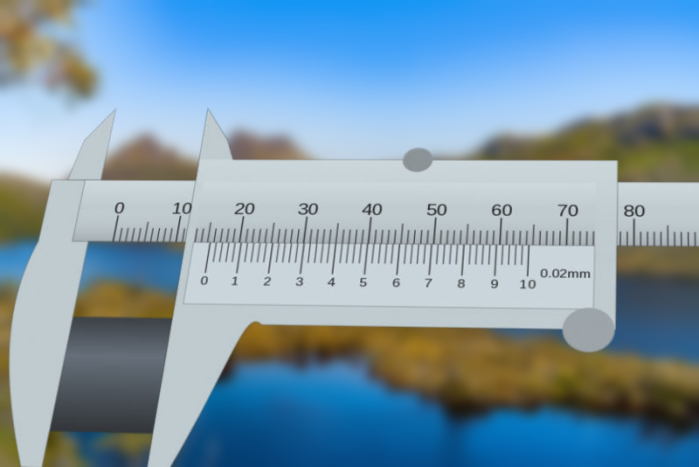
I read 15.4 mm
